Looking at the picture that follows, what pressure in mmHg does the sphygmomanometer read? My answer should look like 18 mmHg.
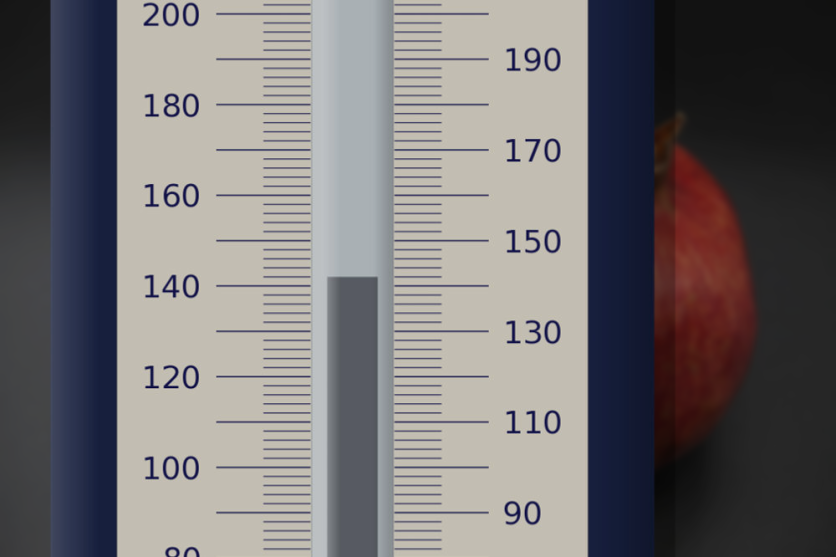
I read 142 mmHg
